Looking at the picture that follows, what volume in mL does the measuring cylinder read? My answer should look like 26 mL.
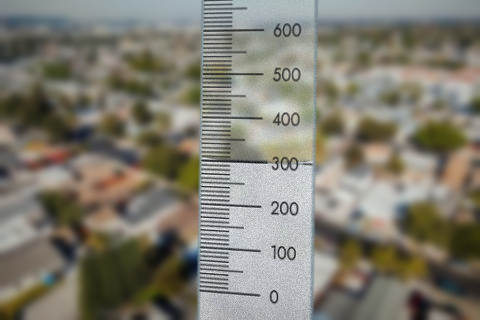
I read 300 mL
